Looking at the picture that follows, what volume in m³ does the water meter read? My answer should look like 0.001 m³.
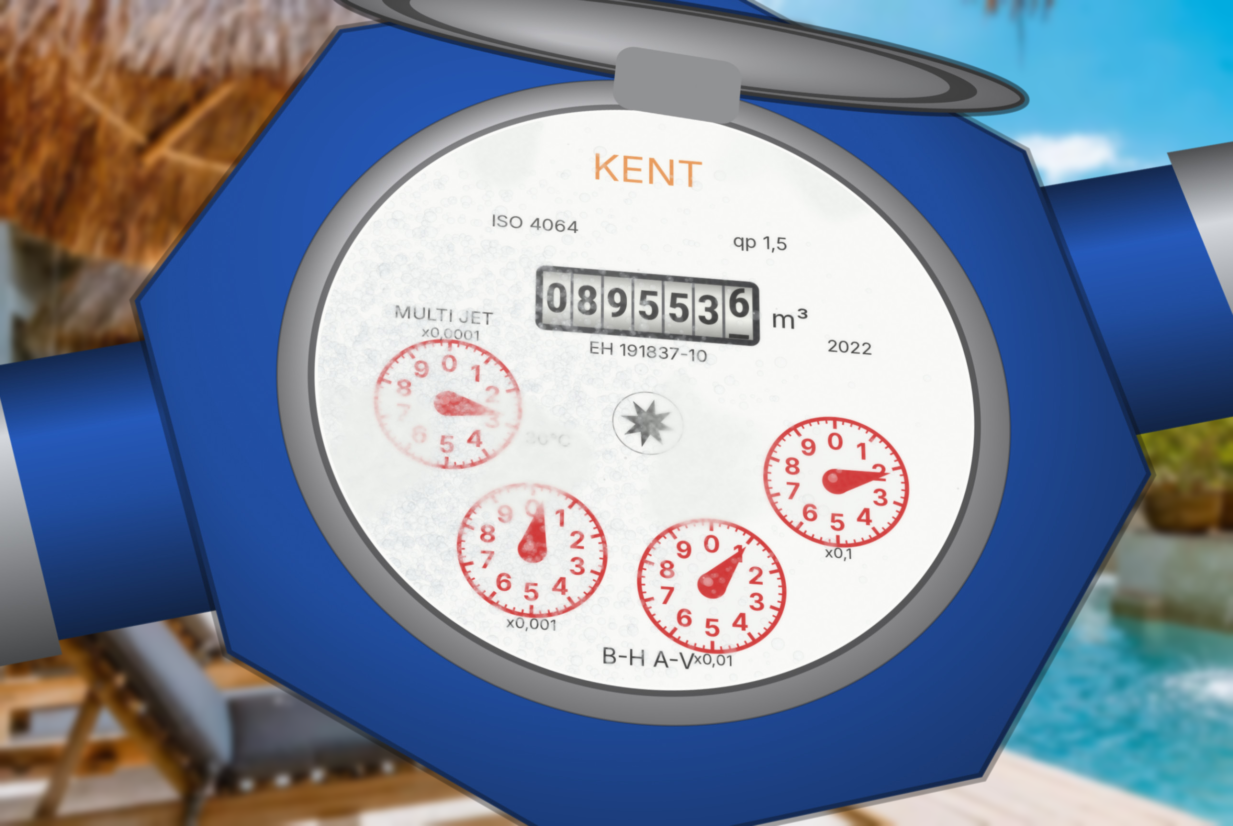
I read 895536.2102 m³
